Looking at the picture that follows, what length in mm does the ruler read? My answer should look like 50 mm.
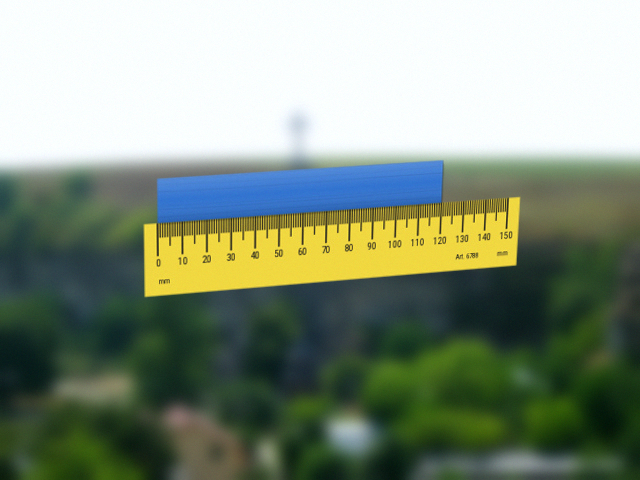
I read 120 mm
